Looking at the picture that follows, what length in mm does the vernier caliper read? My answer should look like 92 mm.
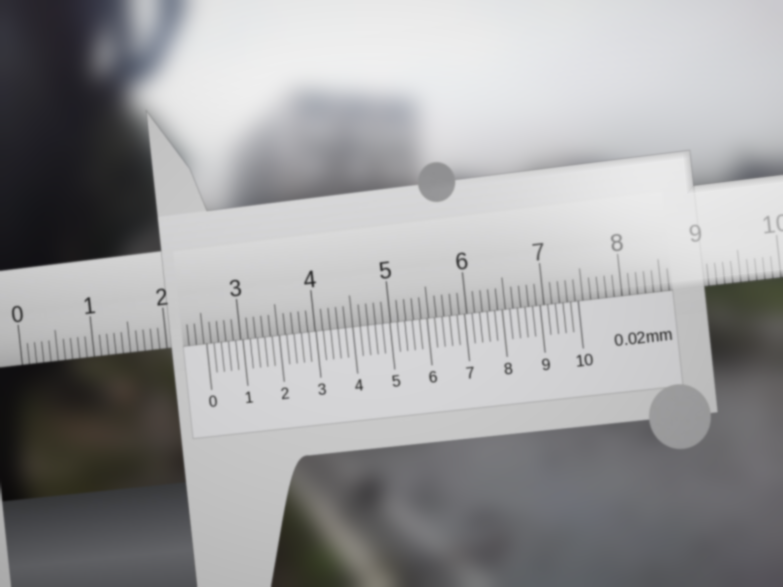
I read 25.4 mm
